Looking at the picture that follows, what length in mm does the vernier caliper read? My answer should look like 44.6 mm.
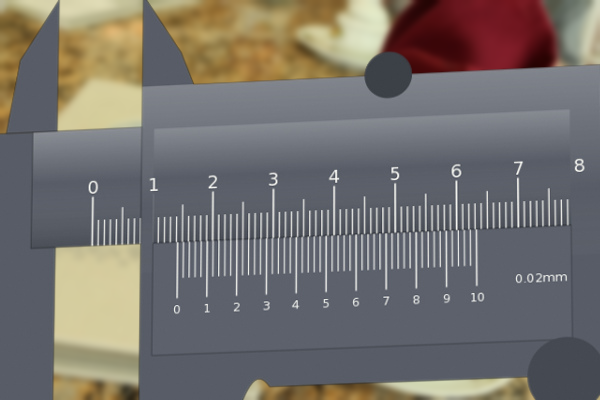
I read 14.2 mm
